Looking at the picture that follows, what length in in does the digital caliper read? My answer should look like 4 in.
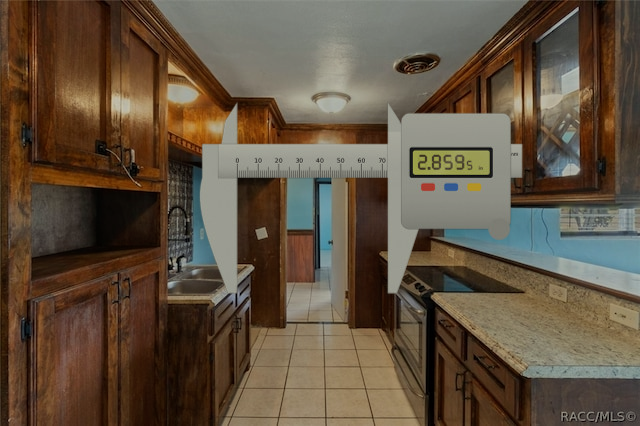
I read 2.8595 in
